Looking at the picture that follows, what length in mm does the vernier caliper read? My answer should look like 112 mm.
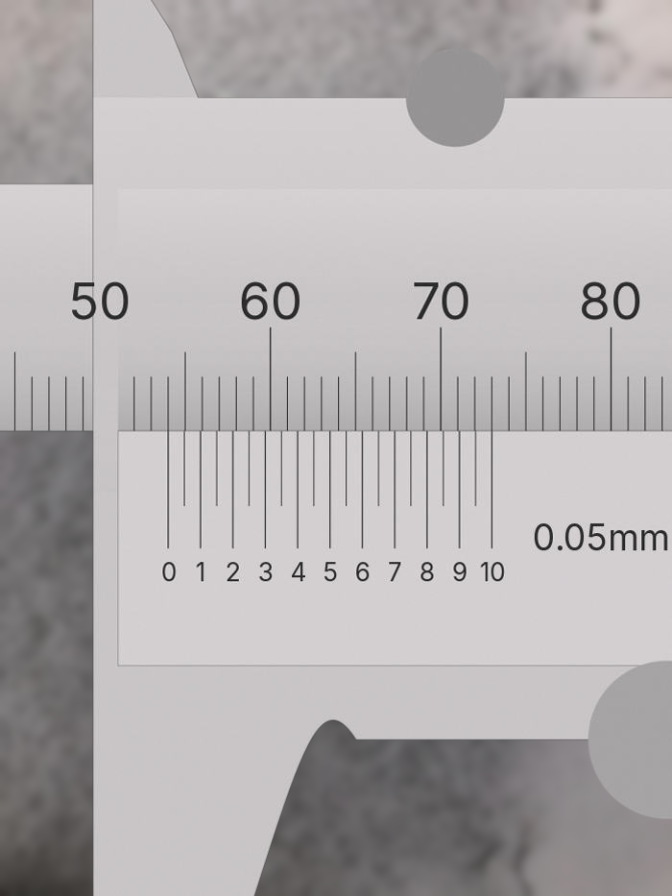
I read 54.0 mm
